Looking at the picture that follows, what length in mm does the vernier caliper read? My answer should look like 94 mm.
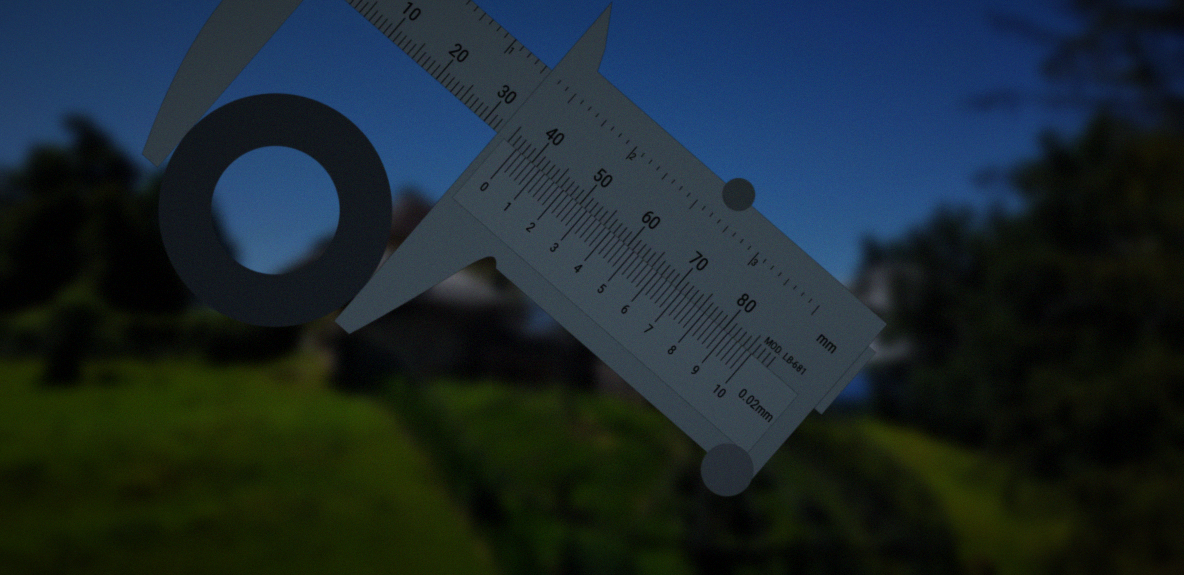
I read 36.8 mm
